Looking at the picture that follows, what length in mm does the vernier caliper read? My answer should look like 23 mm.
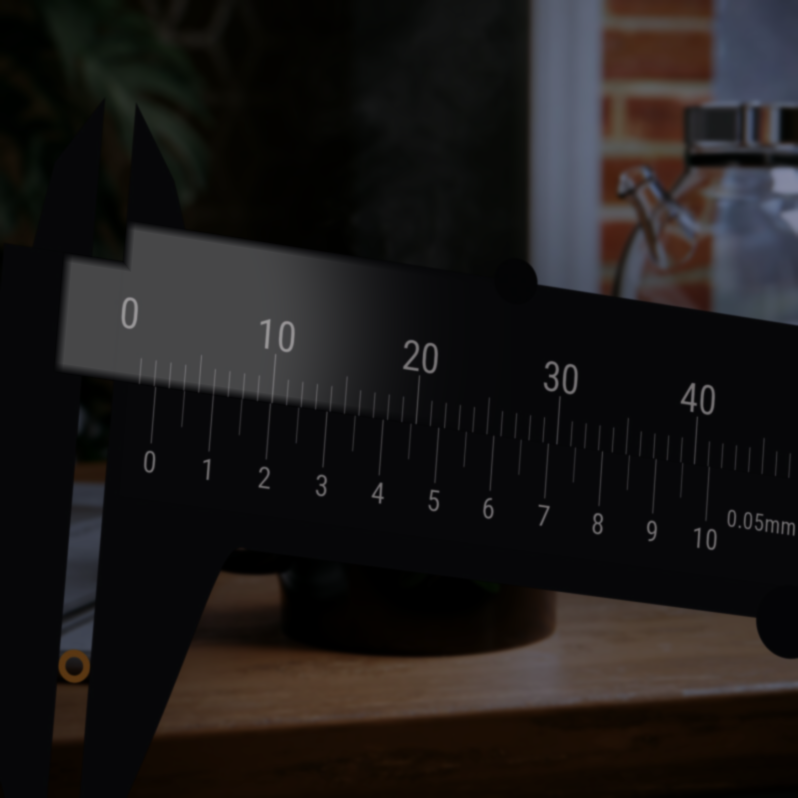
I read 2.1 mm
